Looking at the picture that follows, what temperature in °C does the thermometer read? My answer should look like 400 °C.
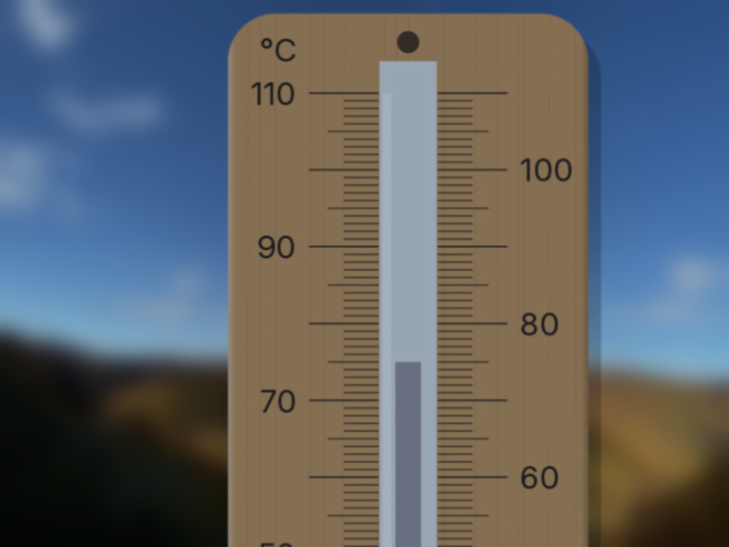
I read 75 °C
